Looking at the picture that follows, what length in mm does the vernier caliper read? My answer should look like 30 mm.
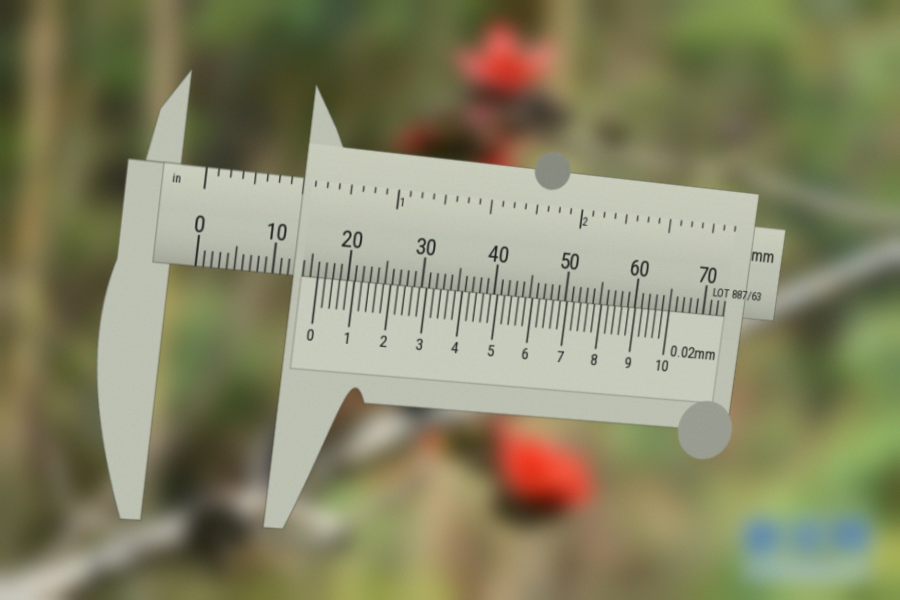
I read 16.0 mm
